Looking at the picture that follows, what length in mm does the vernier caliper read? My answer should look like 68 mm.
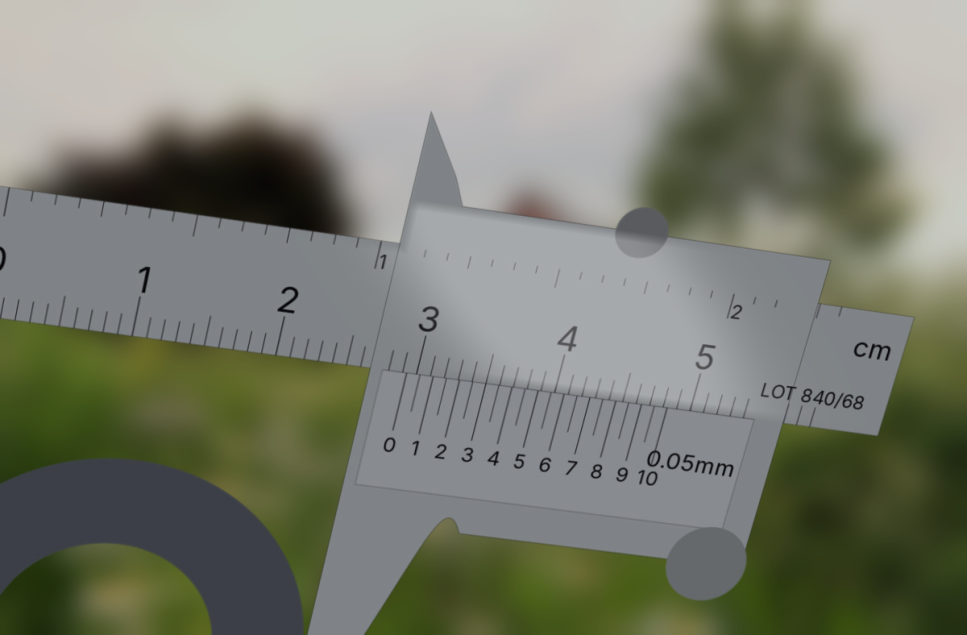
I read 29.3 mm
